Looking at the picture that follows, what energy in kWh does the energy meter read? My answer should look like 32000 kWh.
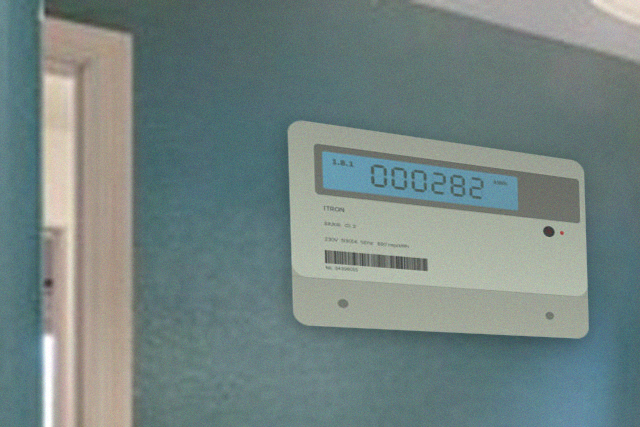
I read 282 kWh
